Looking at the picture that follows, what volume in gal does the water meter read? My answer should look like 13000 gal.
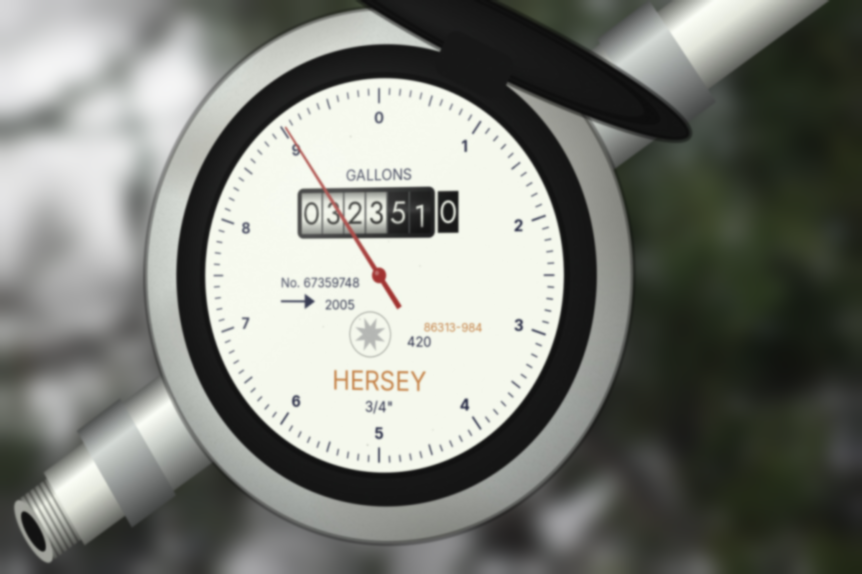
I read 323509.0 gal
